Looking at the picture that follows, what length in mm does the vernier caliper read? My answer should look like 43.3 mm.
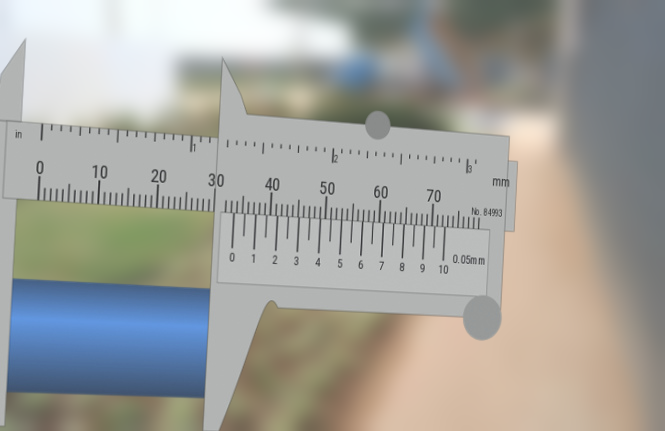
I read 33.5 mm
